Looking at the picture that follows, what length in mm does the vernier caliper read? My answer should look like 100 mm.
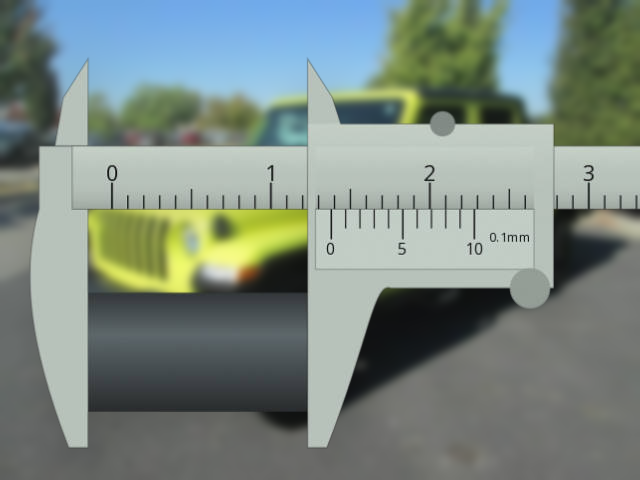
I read 13.8 mm
